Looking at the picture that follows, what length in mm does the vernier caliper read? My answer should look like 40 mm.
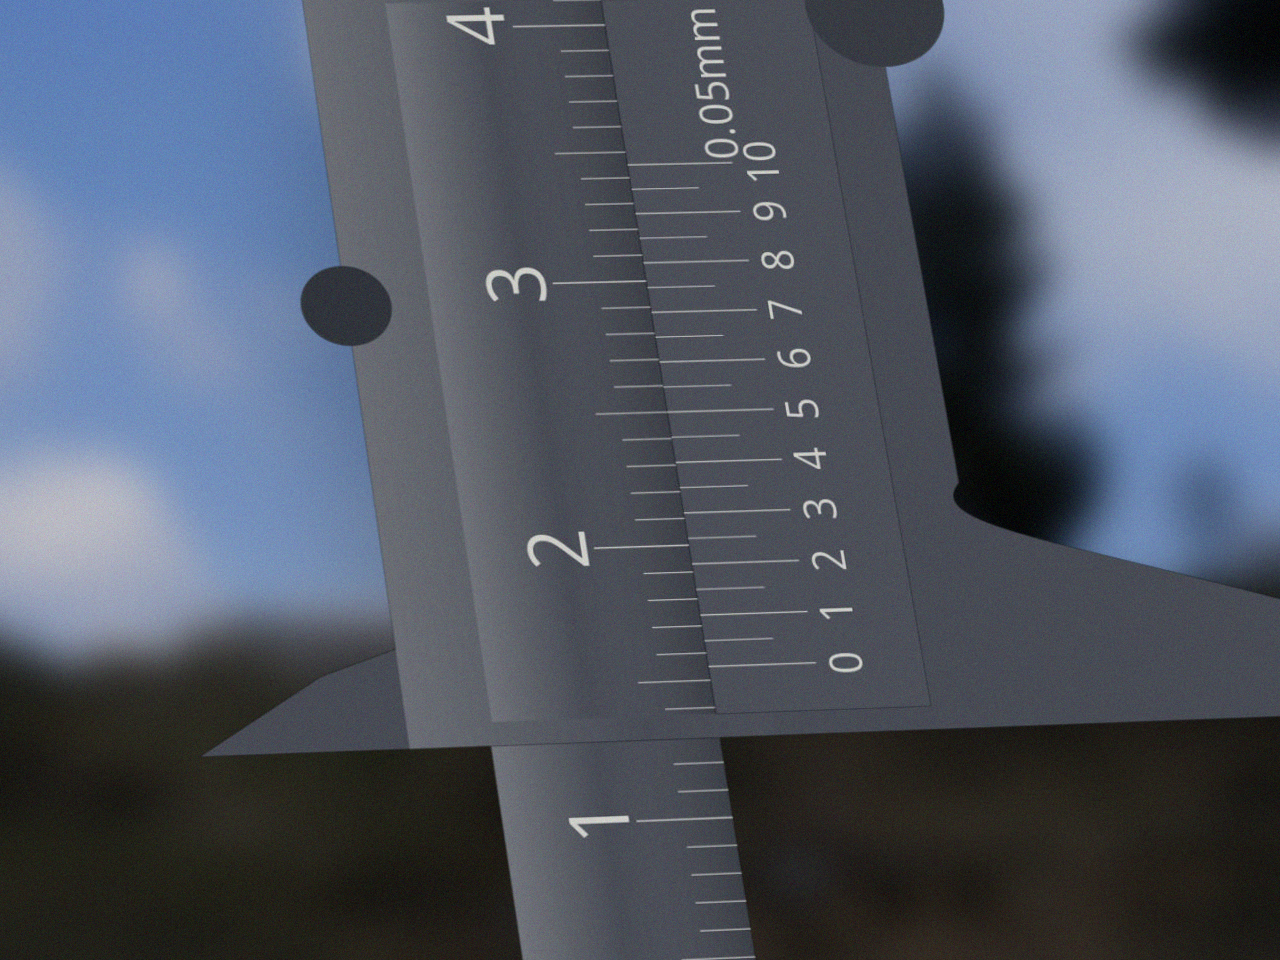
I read 15.50 mm
